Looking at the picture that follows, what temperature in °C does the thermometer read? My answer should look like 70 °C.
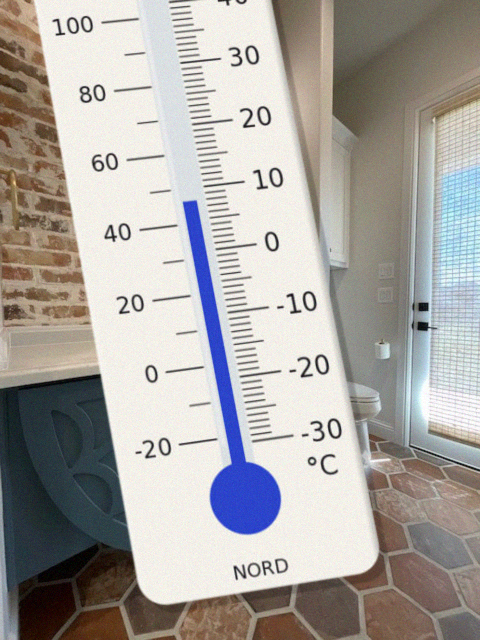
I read 8 °C
